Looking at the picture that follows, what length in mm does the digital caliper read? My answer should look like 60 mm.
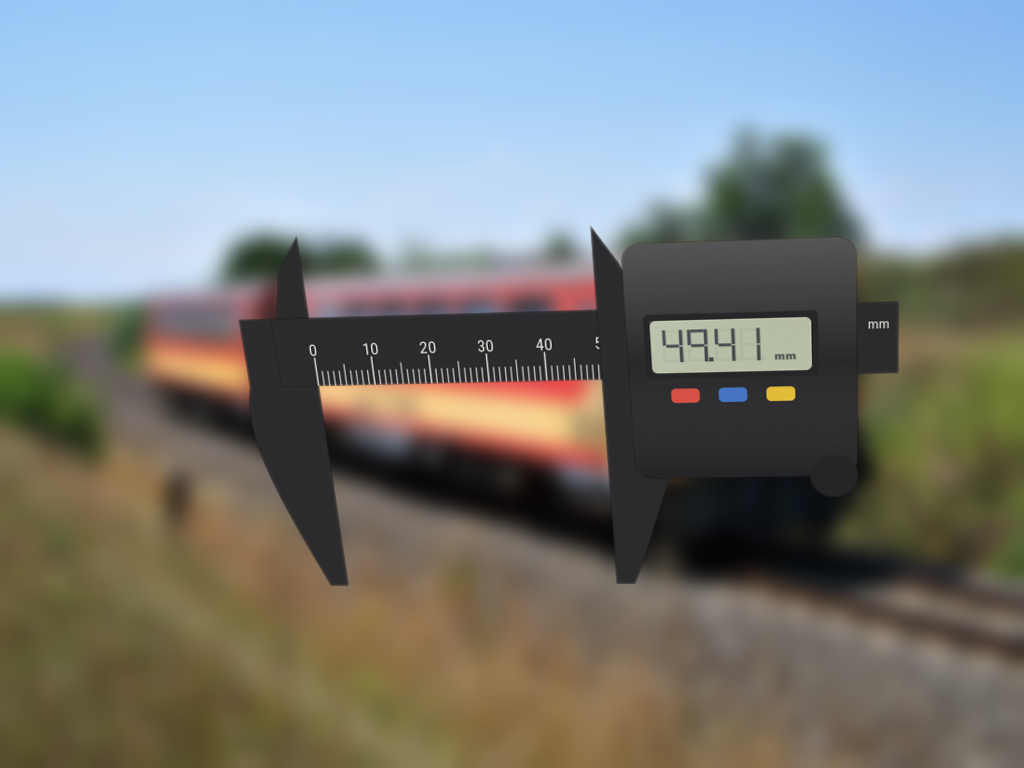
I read 49.41 mm
